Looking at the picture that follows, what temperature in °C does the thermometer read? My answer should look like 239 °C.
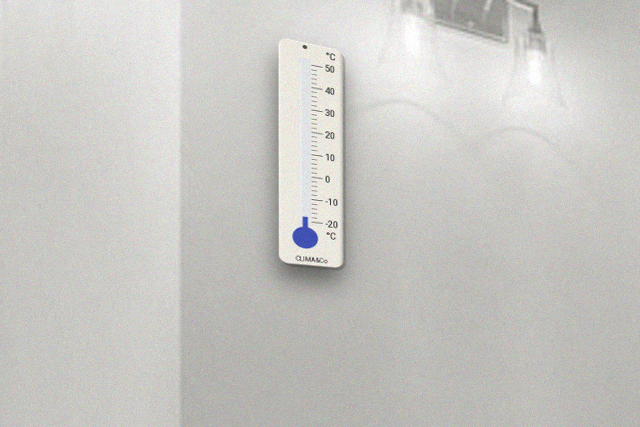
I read -18 °C
